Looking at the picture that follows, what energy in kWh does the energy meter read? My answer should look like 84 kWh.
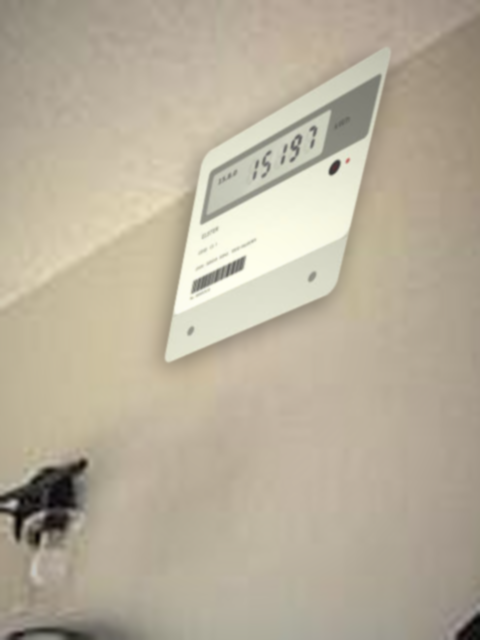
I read 15197 kWh
